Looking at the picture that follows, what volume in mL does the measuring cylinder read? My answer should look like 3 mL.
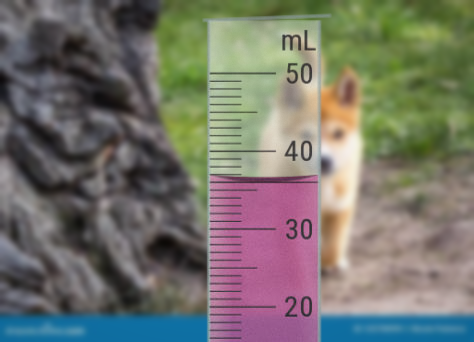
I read 36 mL
